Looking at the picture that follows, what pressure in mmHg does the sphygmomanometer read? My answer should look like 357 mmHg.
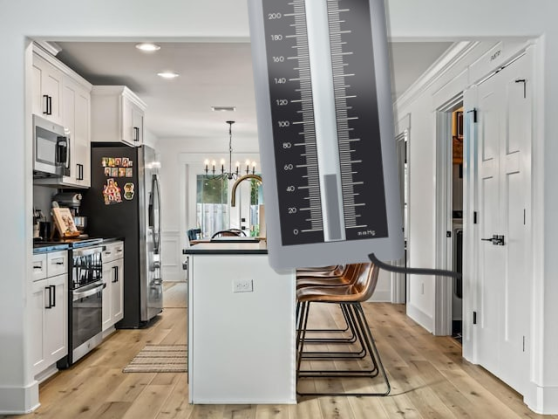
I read 50 mmHg
